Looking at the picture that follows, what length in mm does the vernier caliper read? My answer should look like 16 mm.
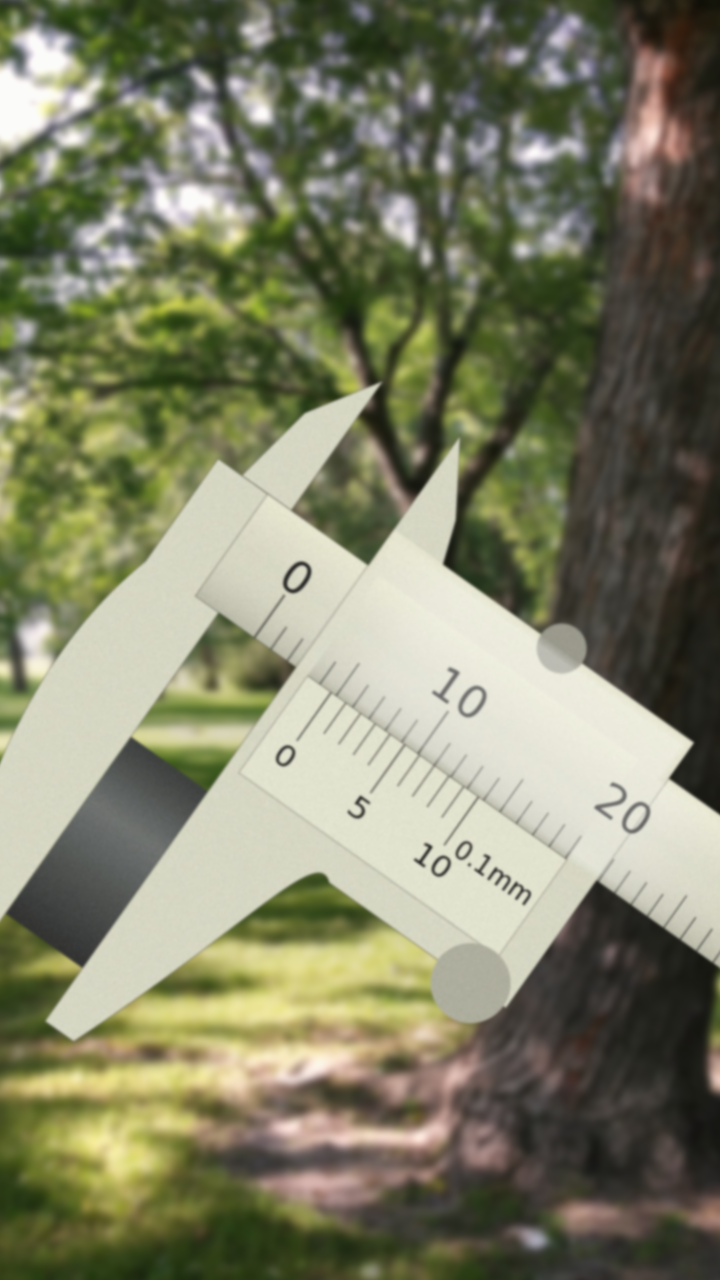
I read 4.7 mm
